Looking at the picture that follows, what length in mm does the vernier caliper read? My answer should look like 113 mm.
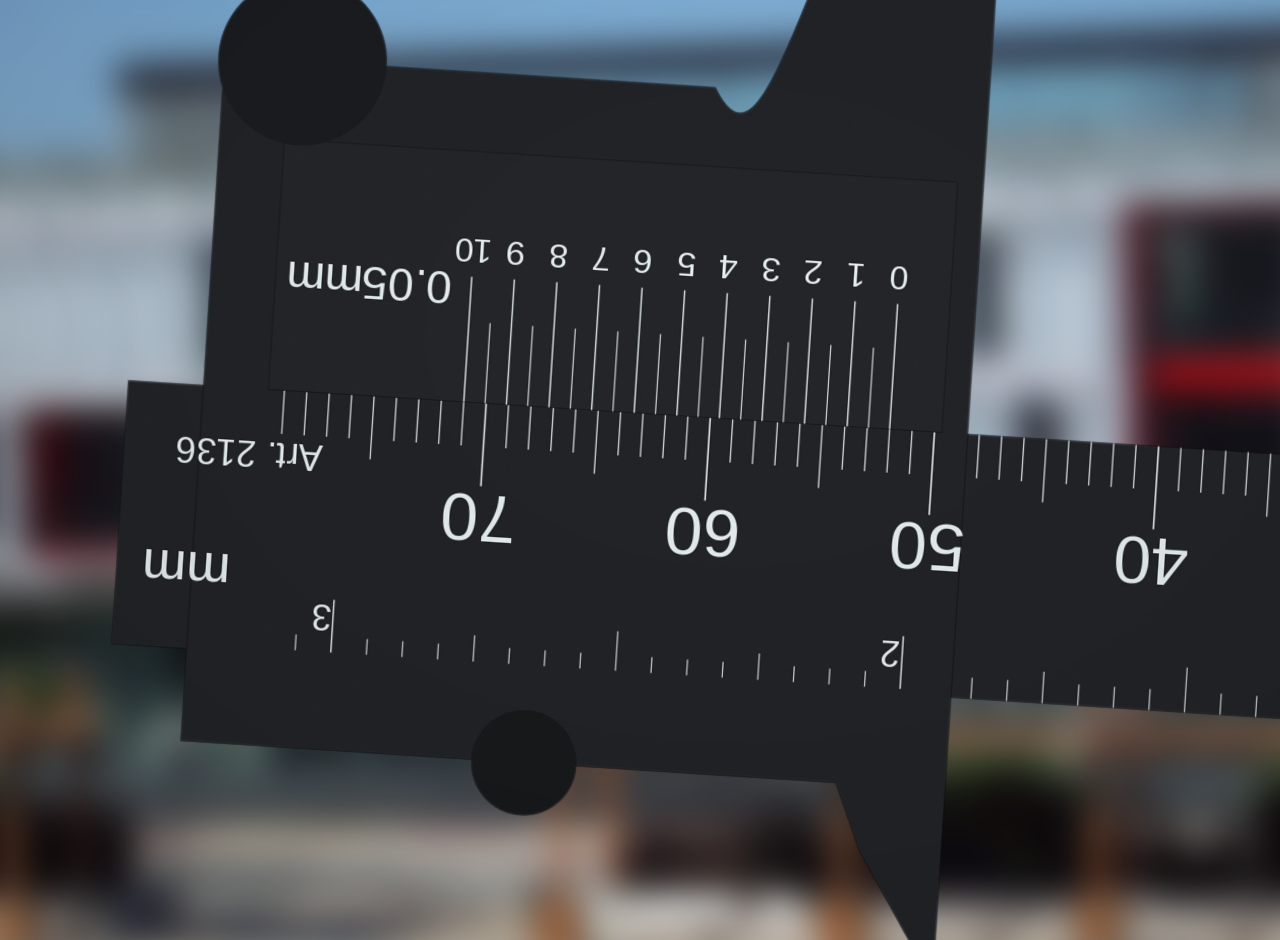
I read 52.0 mm
